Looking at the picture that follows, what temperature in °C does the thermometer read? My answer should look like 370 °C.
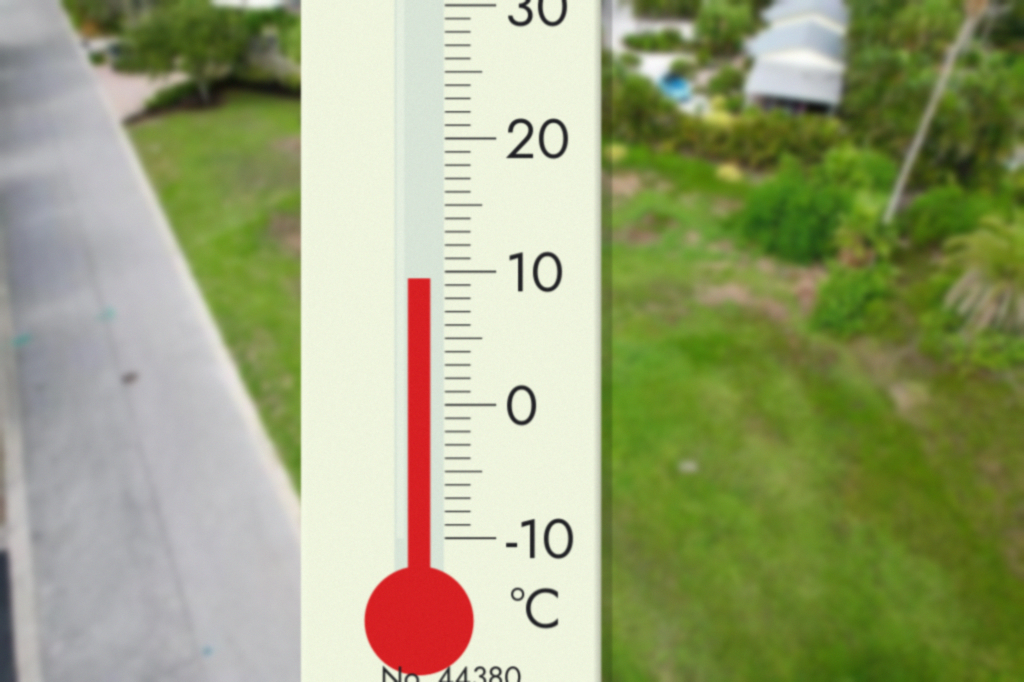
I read 9.5 °C
